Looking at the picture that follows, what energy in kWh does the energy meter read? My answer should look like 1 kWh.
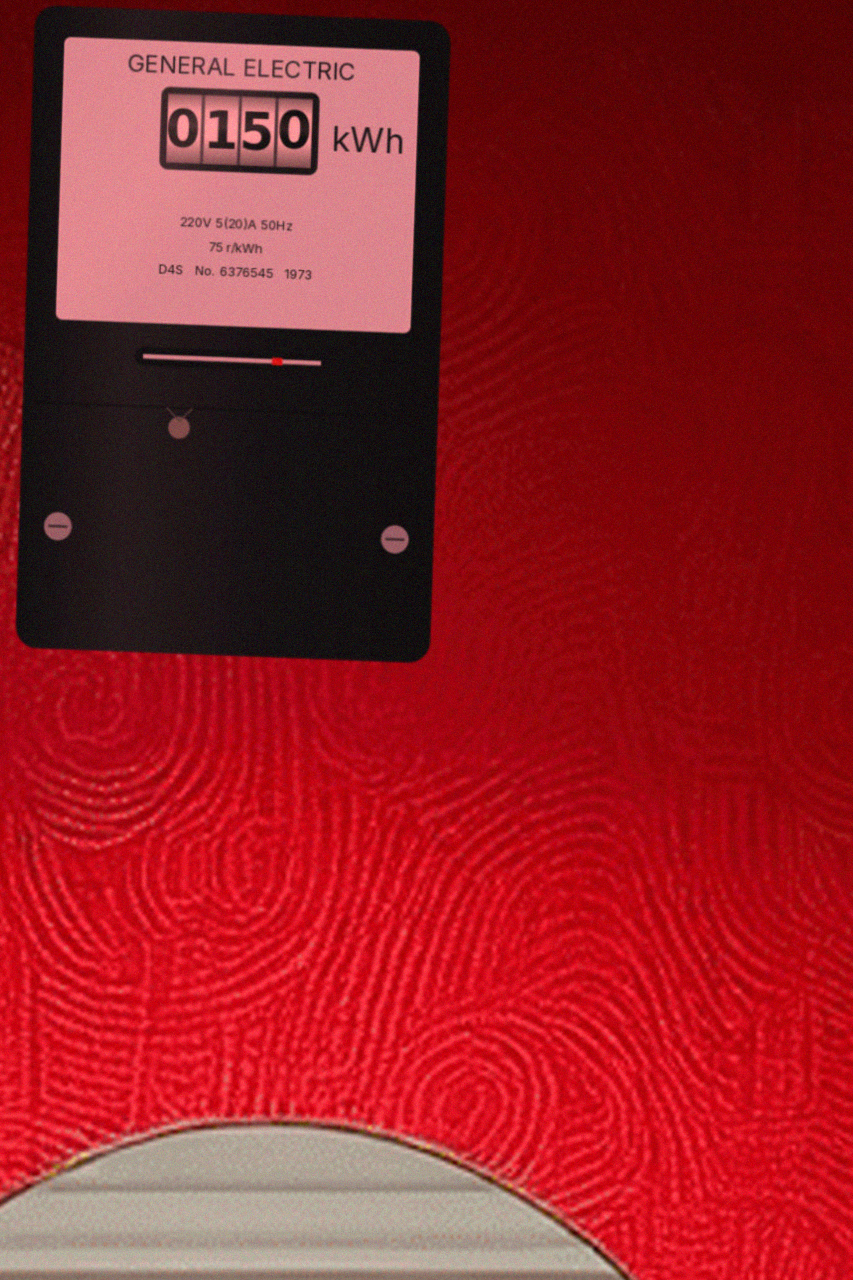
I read 150 kWh
